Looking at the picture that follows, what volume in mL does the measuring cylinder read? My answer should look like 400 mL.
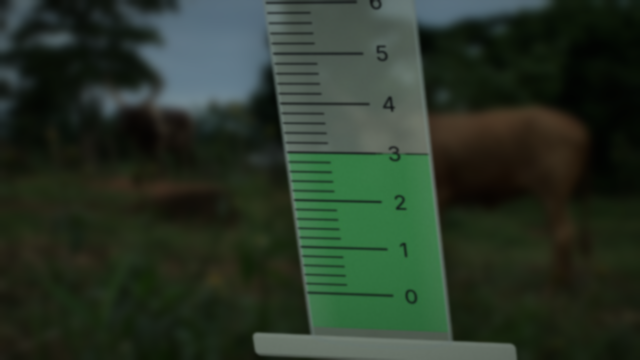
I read 3 mL
